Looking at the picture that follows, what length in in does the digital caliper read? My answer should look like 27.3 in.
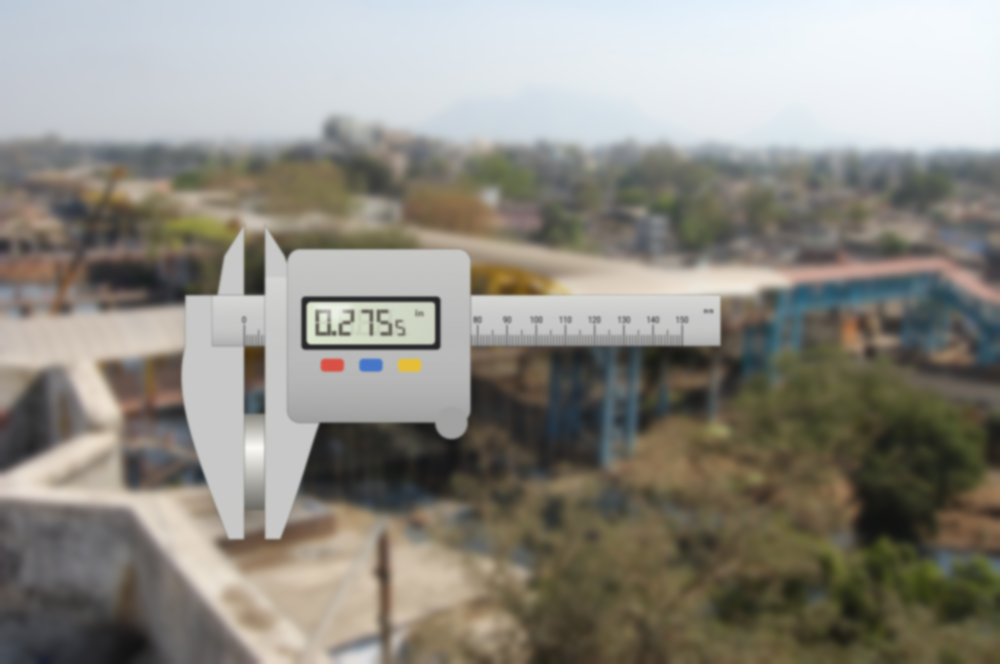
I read 0.2755 in
